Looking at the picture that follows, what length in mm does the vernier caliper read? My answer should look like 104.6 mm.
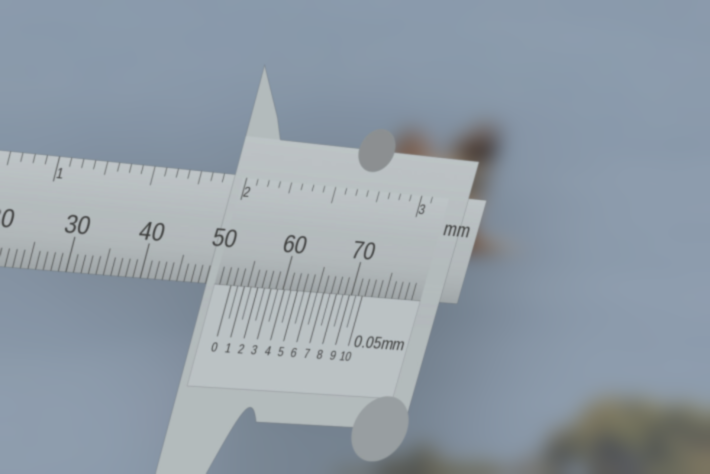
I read 52.6 mm
